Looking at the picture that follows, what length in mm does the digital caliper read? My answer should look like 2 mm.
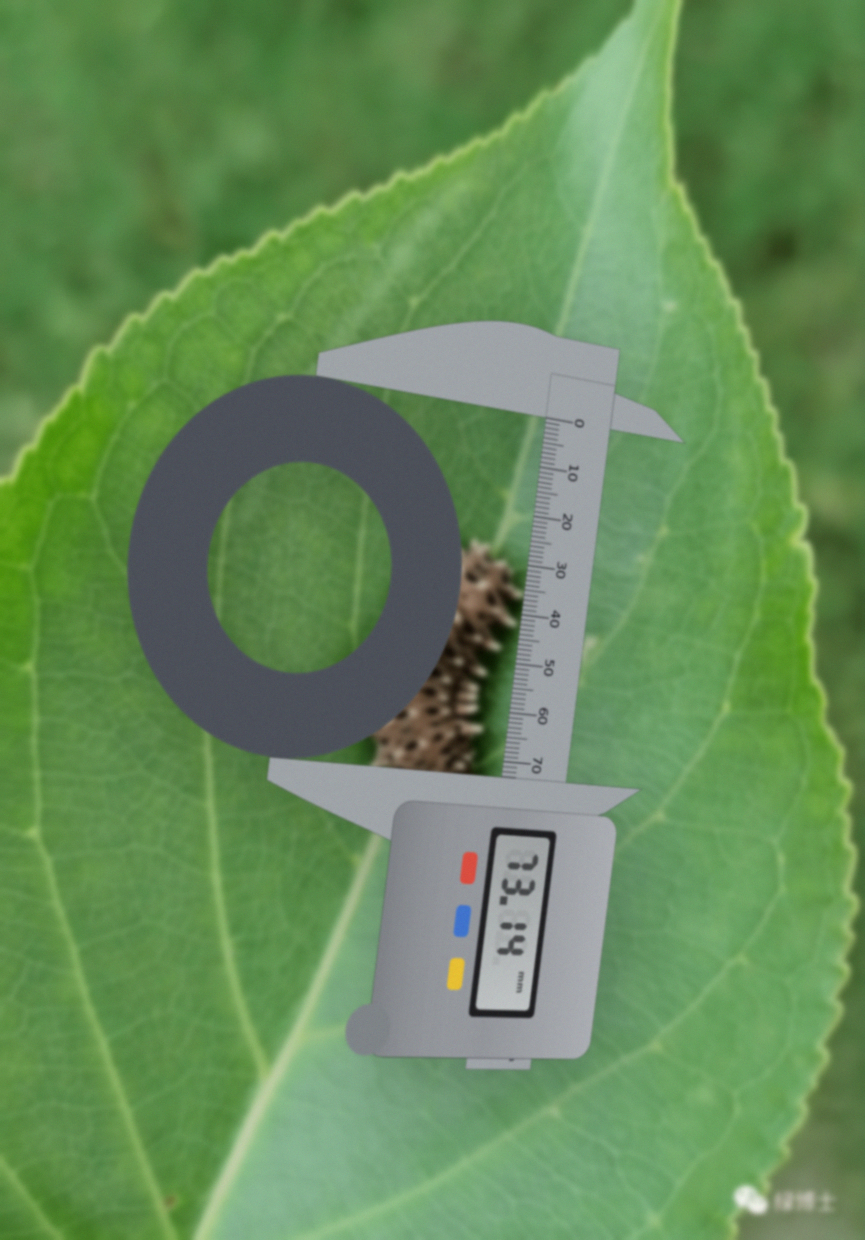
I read 73.14 mm
